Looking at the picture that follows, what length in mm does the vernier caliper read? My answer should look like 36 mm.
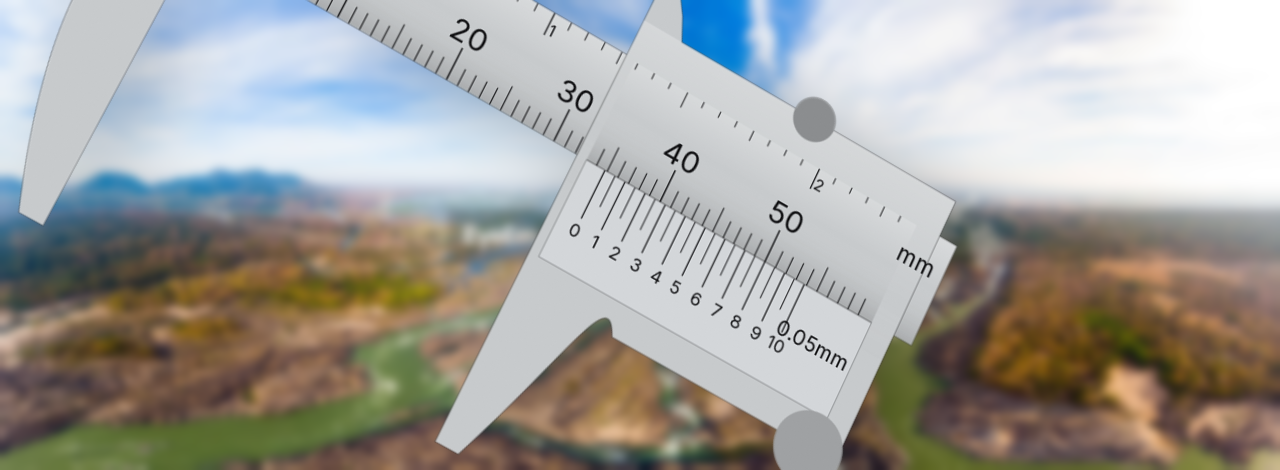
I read 34.8 mm
